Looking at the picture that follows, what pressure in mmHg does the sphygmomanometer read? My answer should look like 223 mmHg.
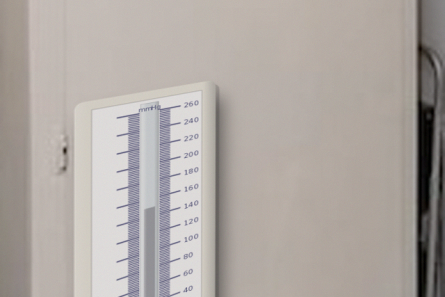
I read 150 mmHg
